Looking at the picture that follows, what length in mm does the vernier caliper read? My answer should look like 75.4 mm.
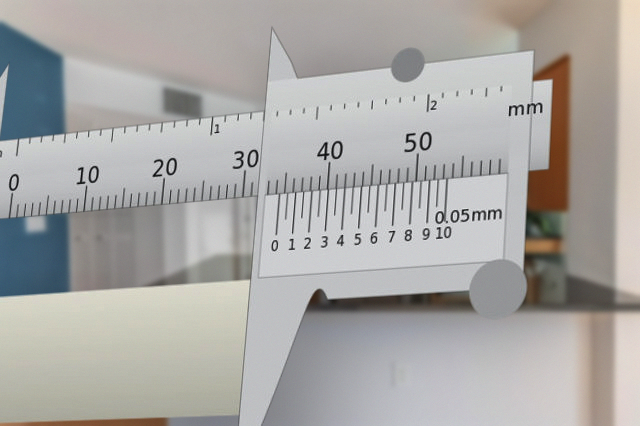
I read 34.4 mm
